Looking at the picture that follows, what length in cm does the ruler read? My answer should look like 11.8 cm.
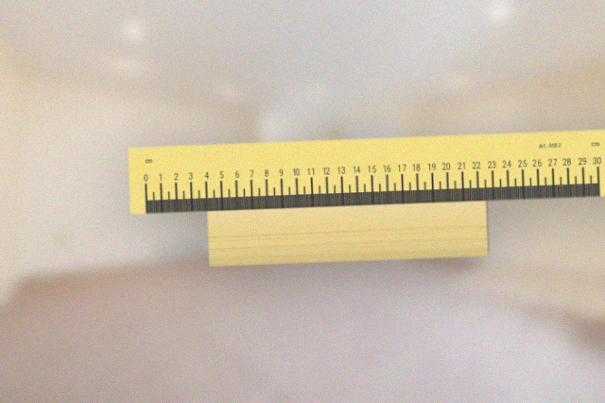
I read 18.5 cm
